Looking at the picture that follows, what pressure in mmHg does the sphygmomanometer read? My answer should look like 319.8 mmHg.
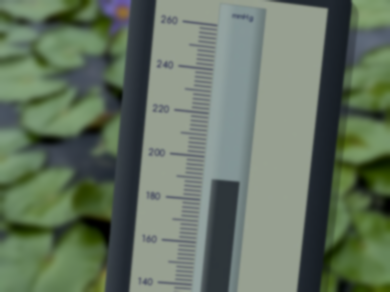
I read 190 mmHg
